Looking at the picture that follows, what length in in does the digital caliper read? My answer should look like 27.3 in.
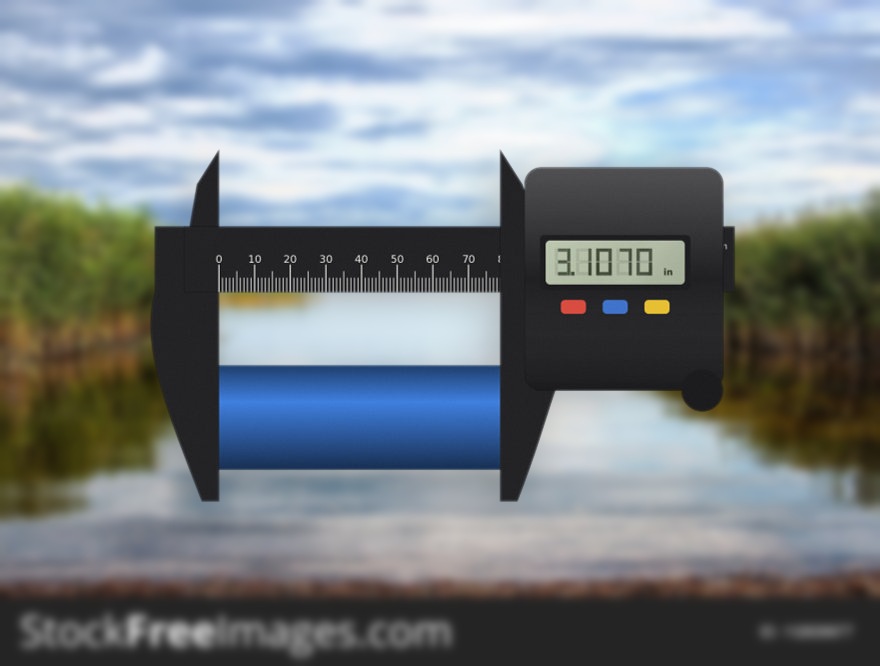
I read 3.1070 in
